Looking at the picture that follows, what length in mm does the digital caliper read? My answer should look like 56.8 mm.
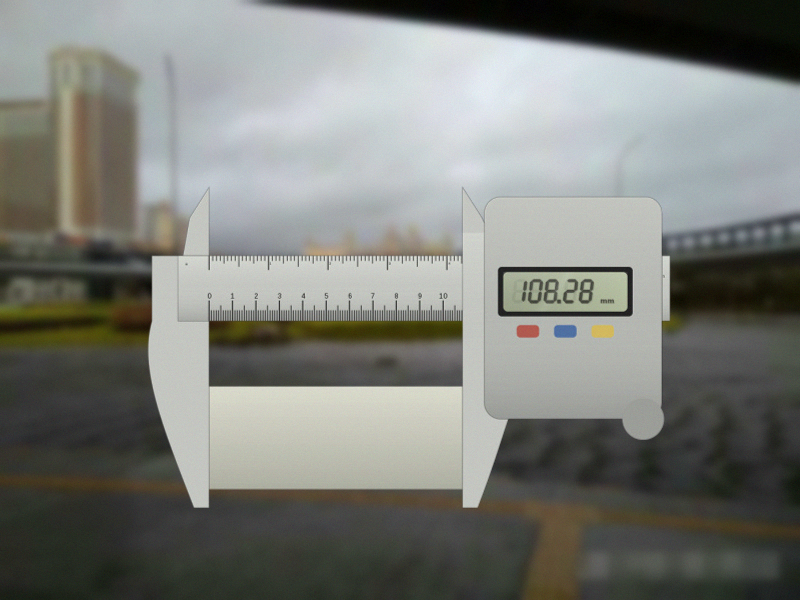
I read 108.28 mm
